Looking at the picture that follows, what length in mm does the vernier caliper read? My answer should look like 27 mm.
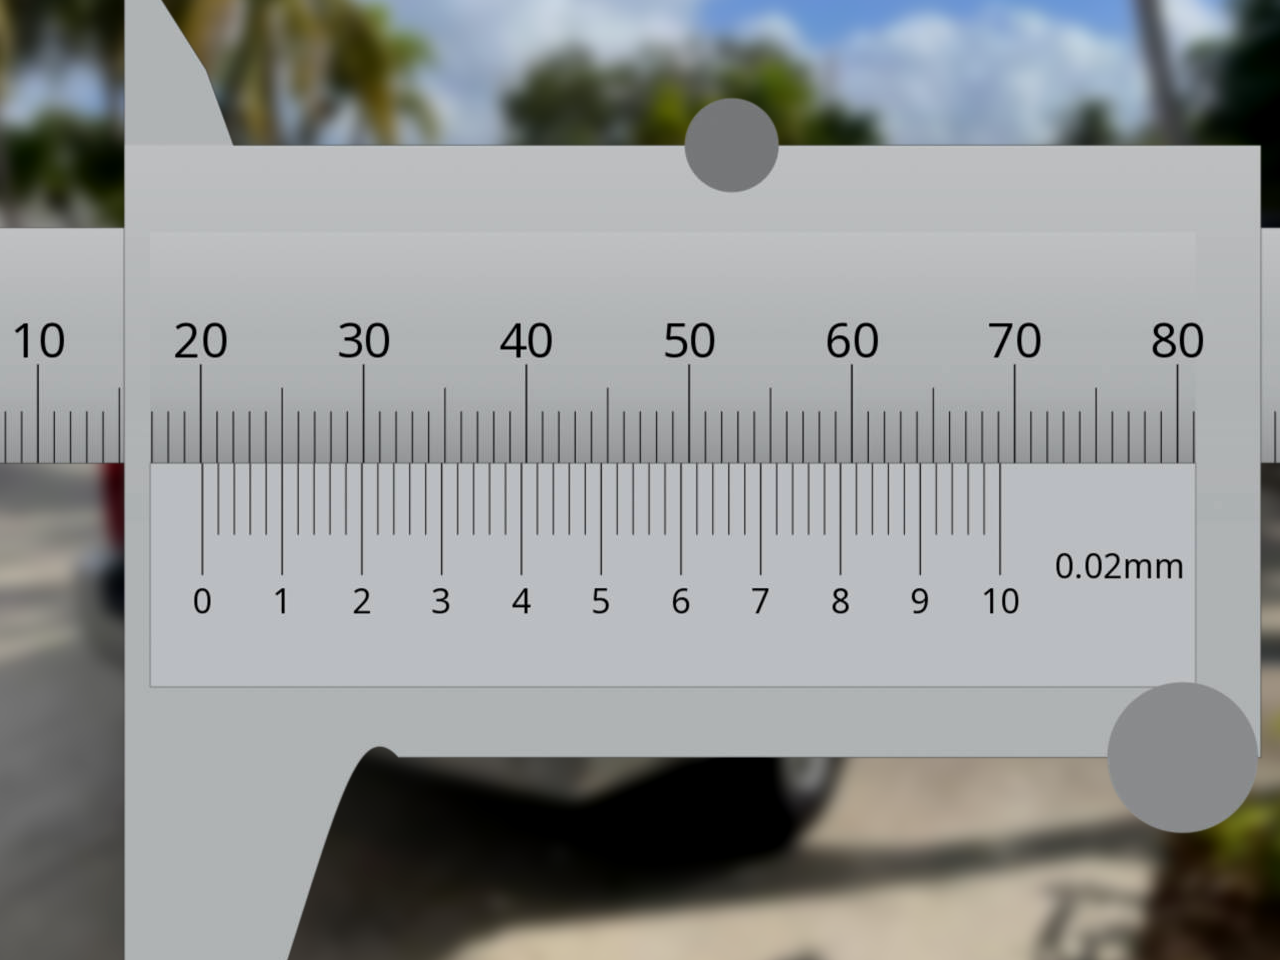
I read 20.1 mm
